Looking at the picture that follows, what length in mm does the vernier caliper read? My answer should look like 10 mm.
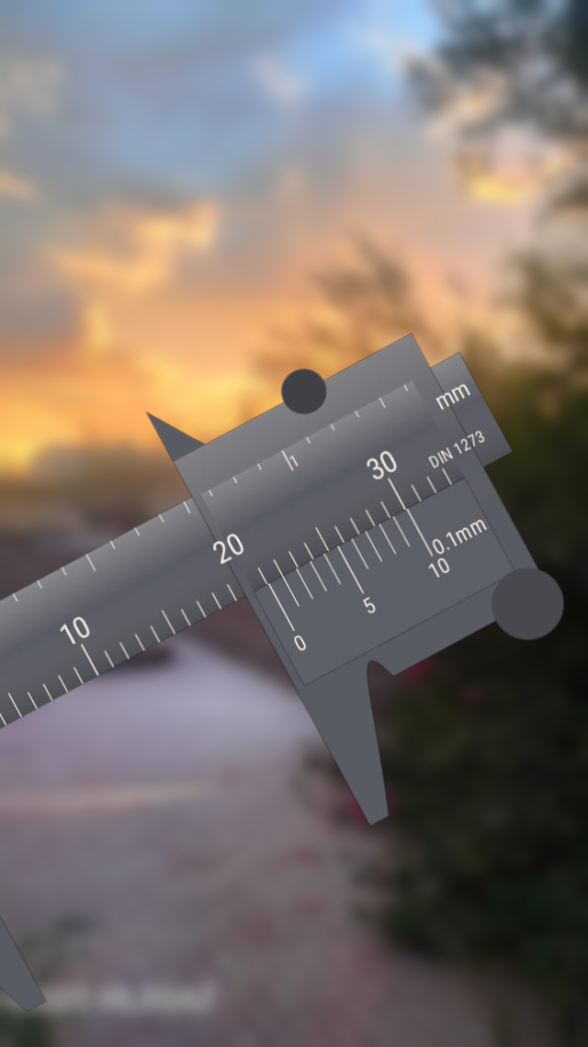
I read 21.1 mm
